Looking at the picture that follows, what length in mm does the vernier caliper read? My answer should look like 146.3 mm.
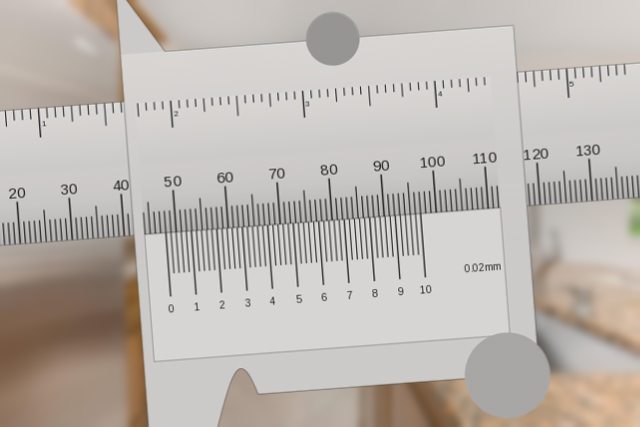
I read 48.0 mm
